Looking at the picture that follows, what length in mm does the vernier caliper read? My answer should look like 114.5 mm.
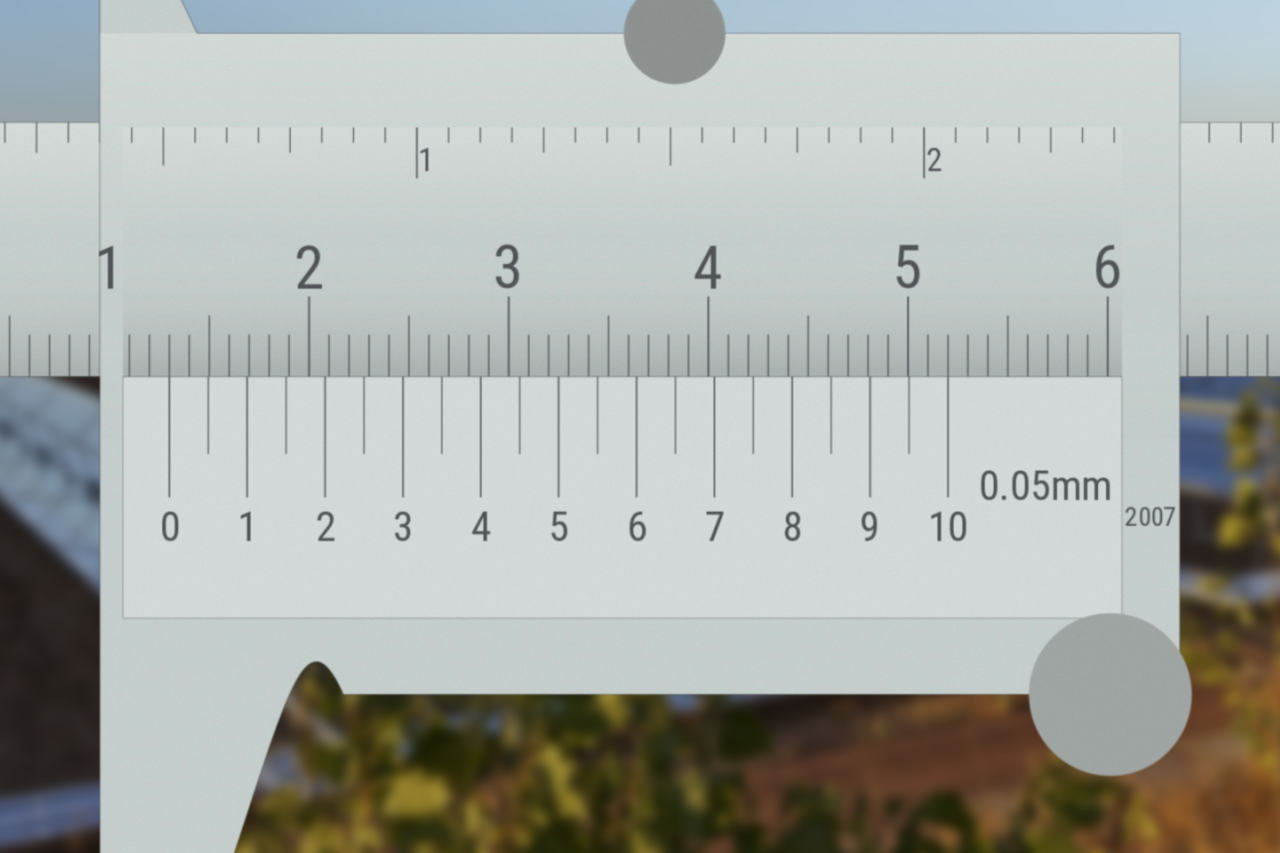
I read 13.0 mm
